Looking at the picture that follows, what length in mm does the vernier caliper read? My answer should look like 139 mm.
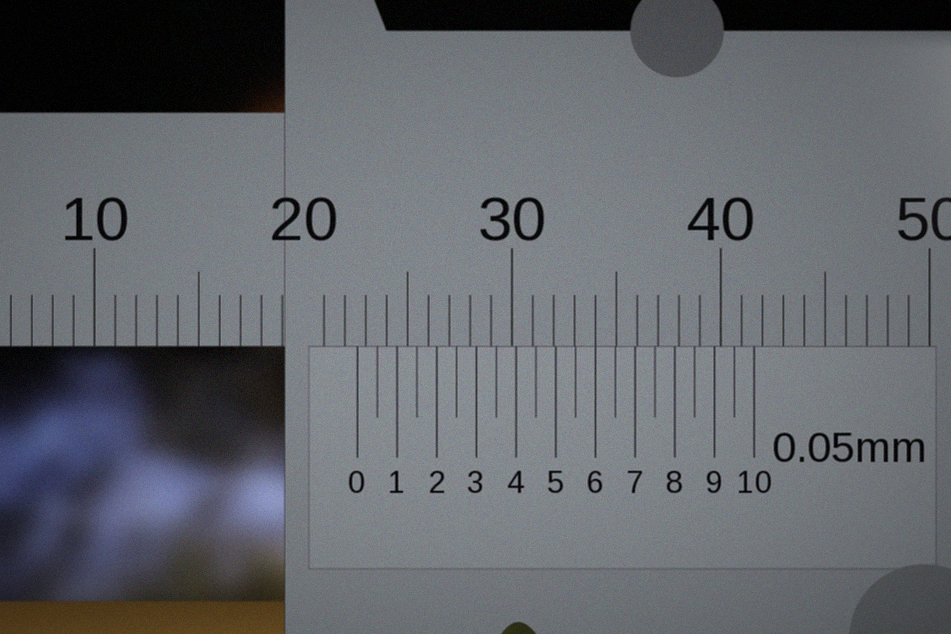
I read 22.6 mm
